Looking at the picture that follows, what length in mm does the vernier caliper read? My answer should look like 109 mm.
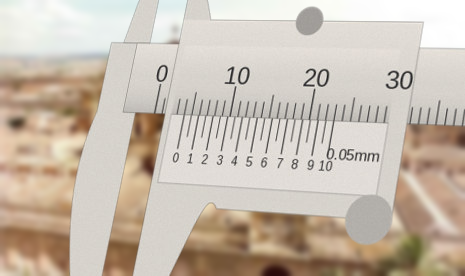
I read 4.0 mm
